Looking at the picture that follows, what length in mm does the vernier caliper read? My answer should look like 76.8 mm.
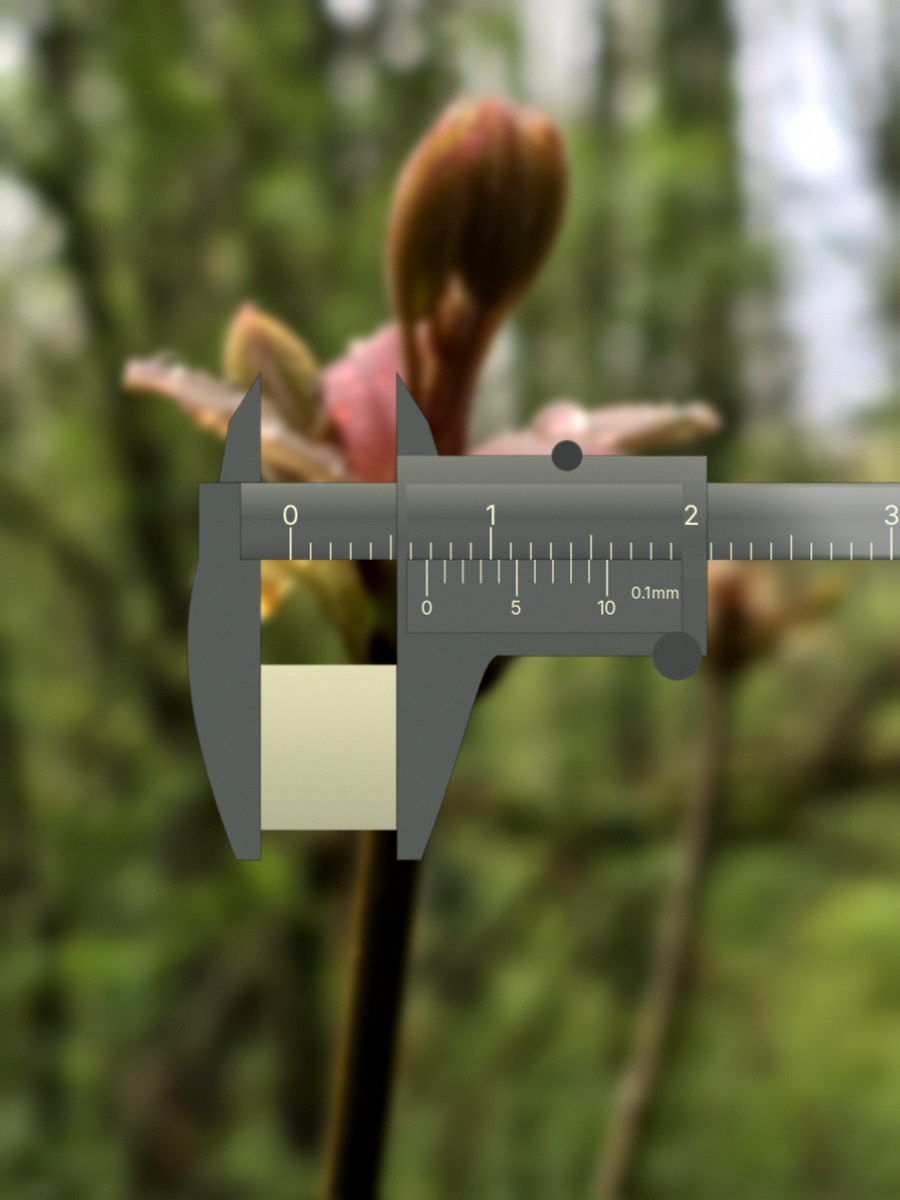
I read 6.8 mm
